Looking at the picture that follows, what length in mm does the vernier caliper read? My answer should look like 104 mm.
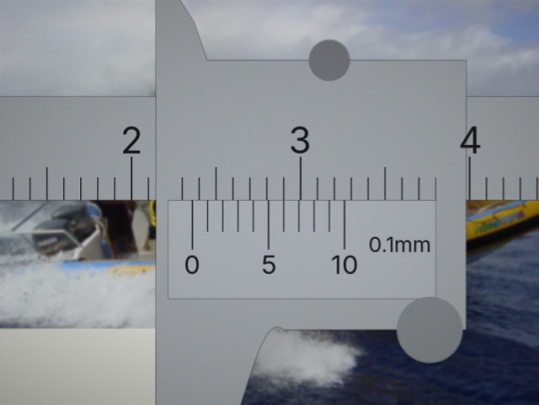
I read 23.6 mm
